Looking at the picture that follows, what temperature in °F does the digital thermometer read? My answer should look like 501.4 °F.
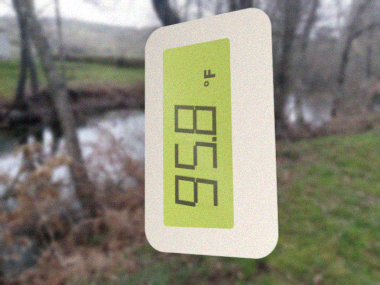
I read 95.8 °F
